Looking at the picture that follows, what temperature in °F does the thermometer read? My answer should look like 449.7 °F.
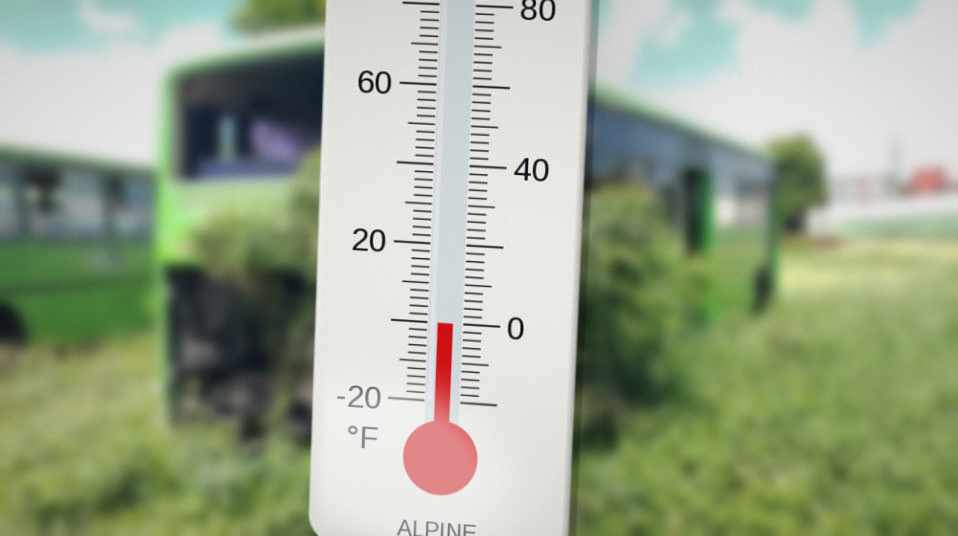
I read 0 °F
